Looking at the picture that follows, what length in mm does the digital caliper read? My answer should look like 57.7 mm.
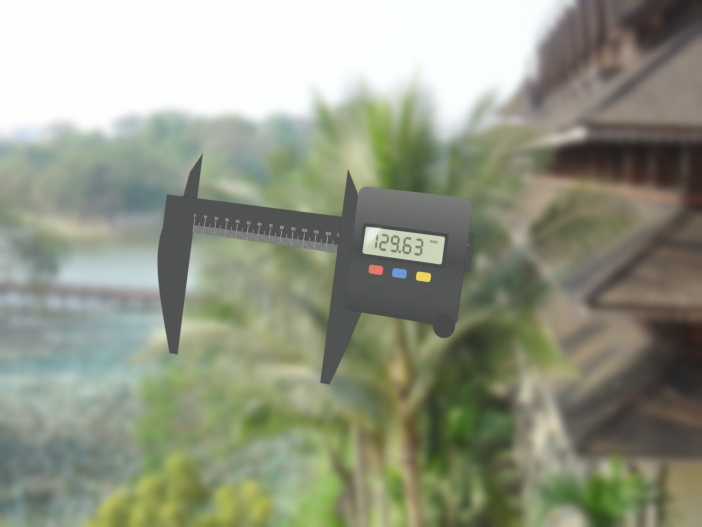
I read 129.63 mm
